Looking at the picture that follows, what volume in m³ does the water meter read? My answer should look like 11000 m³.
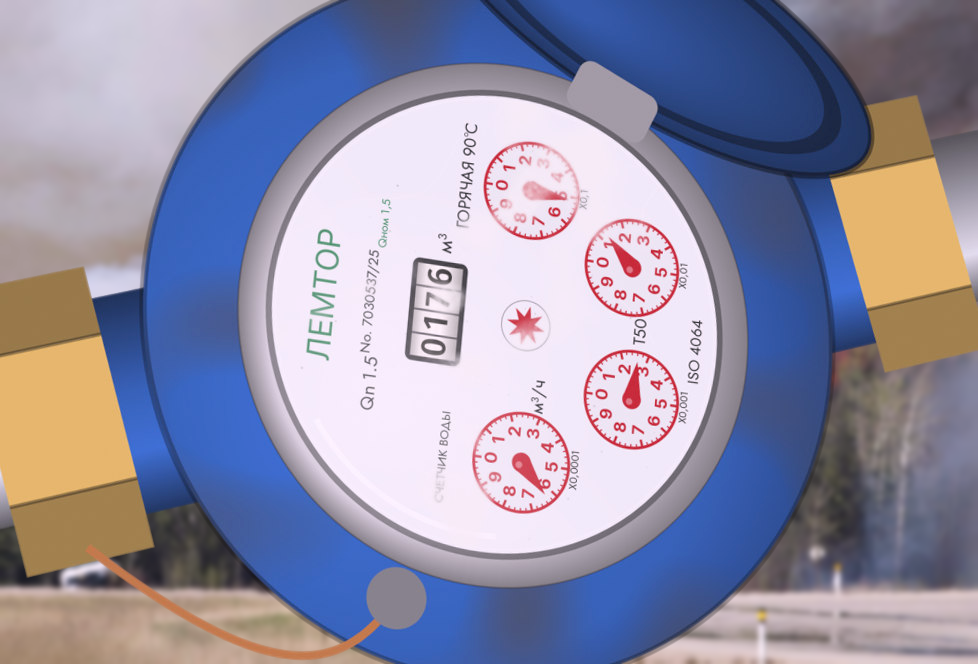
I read 176.5126 m³
